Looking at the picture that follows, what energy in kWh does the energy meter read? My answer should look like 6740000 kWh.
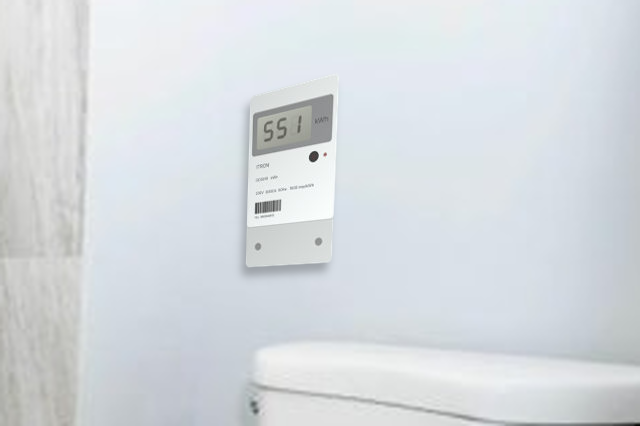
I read 551 kWh
